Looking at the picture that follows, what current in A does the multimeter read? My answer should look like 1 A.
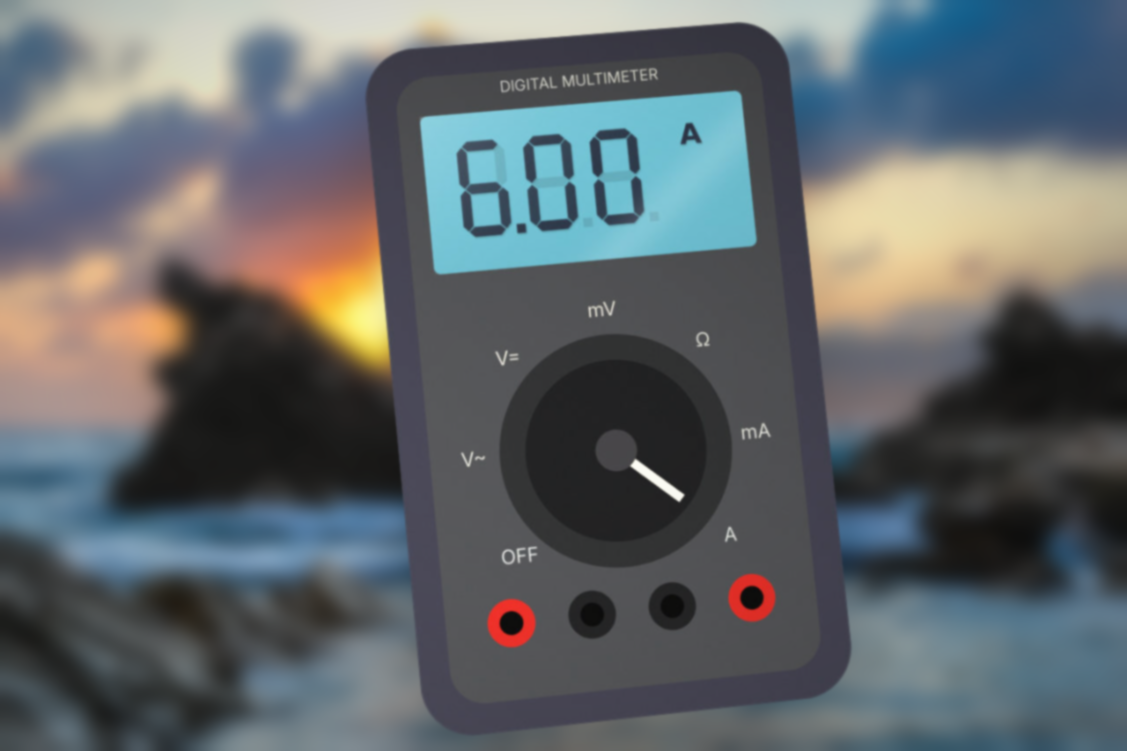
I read 6.00 A
